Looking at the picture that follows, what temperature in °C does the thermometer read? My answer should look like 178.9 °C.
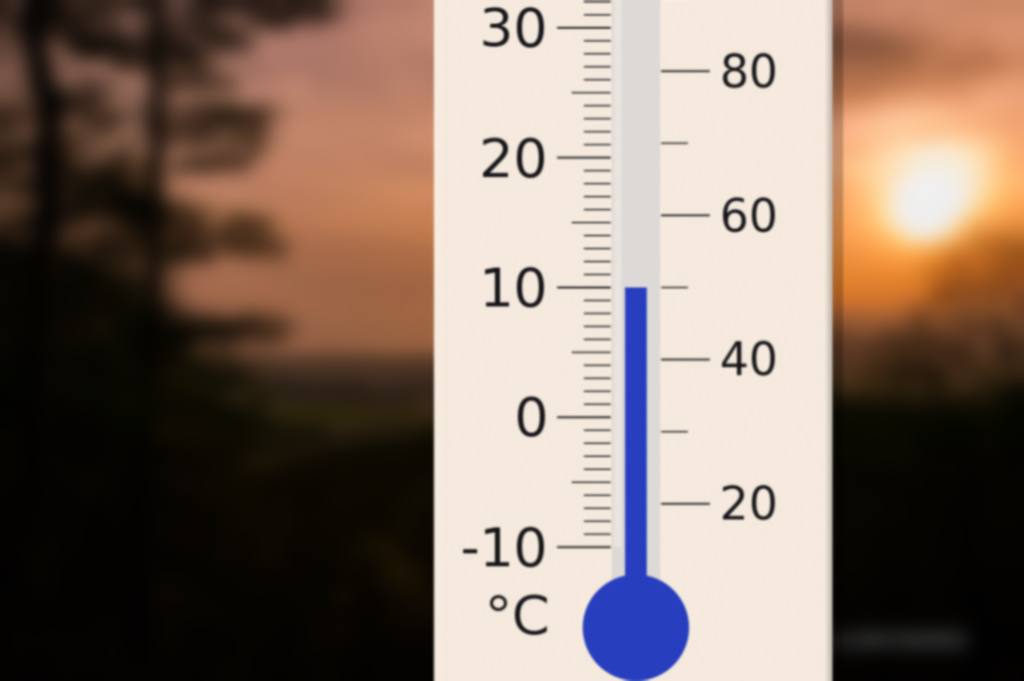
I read 10 °C
